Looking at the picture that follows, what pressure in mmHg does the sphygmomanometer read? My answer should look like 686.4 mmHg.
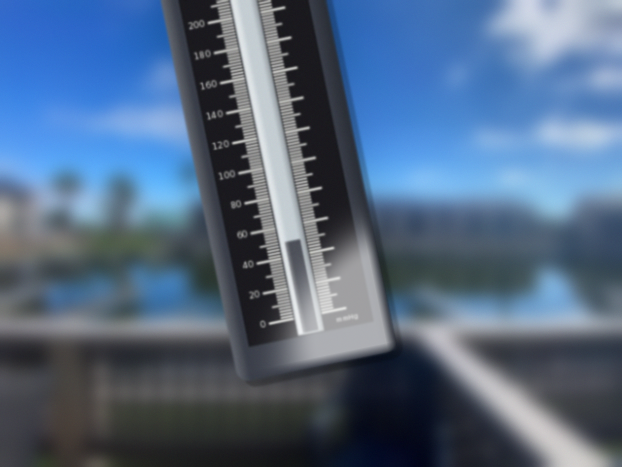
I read 50 mmHg
